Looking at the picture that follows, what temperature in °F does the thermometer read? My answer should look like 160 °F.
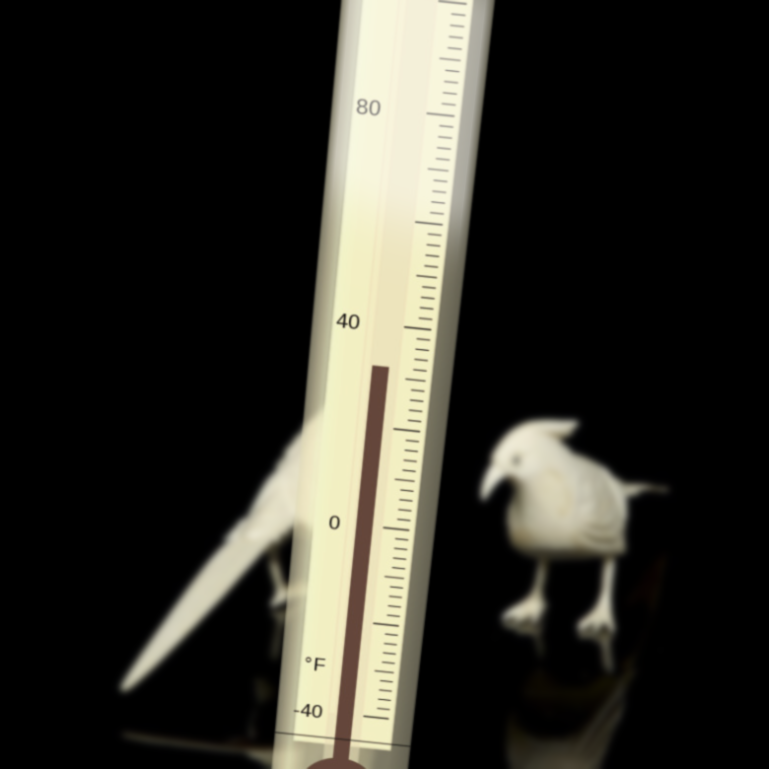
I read 32 °F
